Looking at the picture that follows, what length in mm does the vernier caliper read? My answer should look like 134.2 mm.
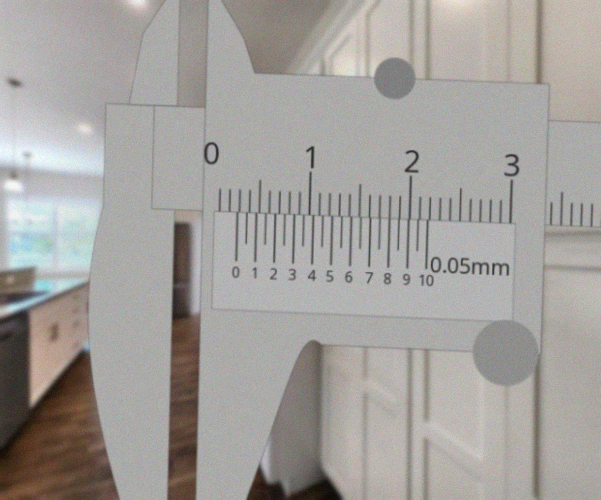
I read 2.8 mm
